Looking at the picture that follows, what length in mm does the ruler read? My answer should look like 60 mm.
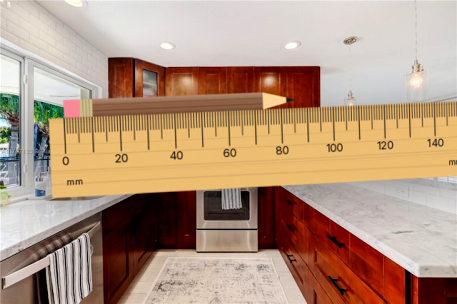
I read 85 mm
